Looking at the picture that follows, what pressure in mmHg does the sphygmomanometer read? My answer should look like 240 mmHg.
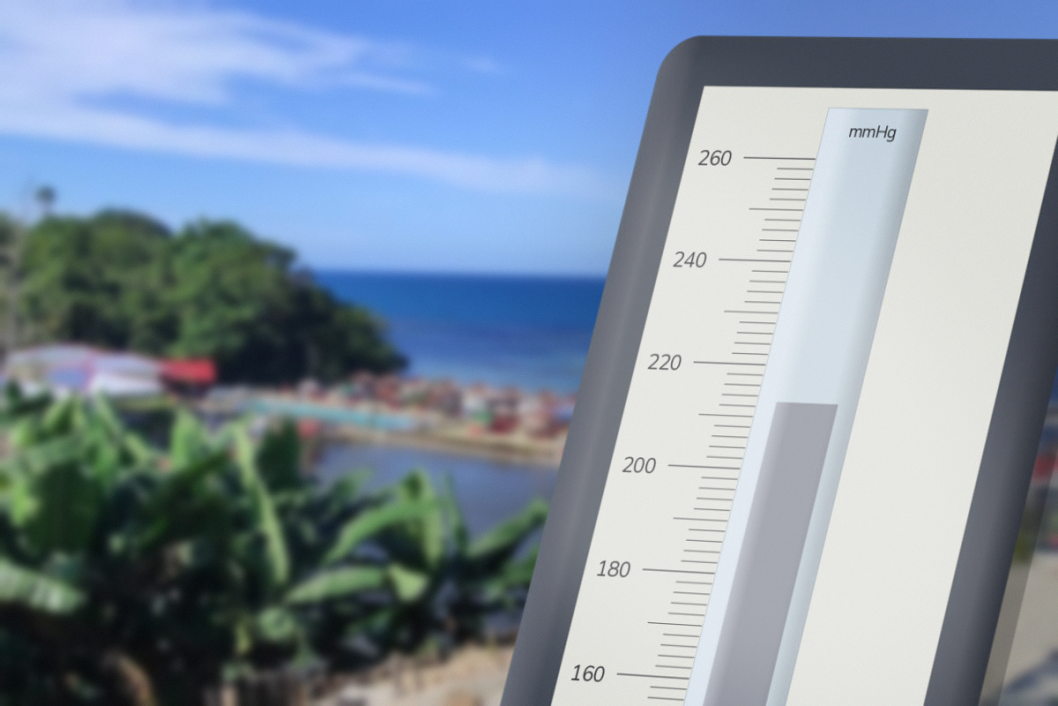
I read 213 mmHg
